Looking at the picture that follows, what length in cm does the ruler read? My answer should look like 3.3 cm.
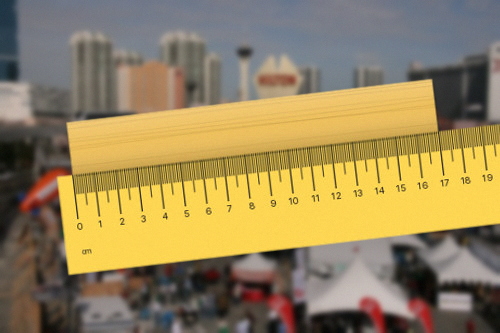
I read 17 cm
